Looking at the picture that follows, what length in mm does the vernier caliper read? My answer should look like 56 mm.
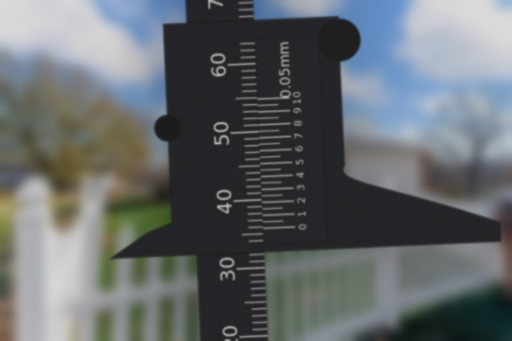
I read 35.8 mm
